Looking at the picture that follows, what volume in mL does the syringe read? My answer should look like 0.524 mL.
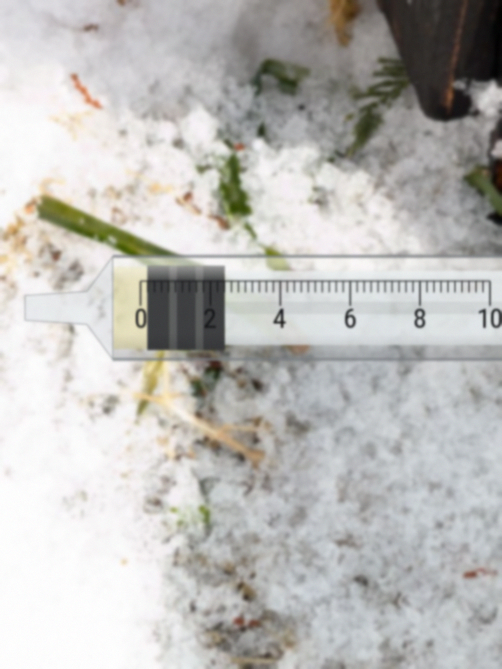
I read 0.2 mL
